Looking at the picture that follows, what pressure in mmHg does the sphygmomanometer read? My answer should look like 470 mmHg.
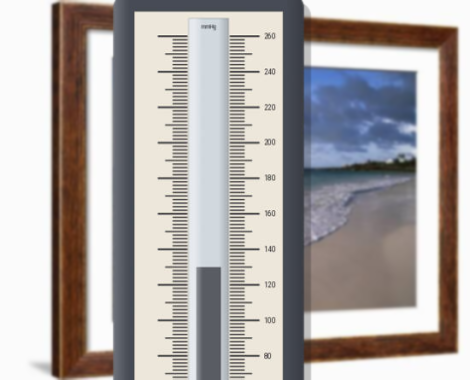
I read 130 mmHg
